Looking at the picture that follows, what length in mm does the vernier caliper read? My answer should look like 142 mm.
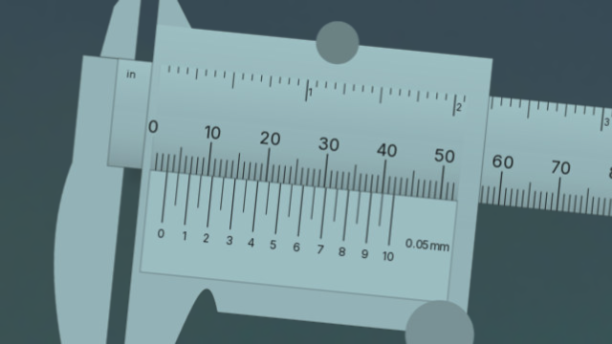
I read 3.0 mm
